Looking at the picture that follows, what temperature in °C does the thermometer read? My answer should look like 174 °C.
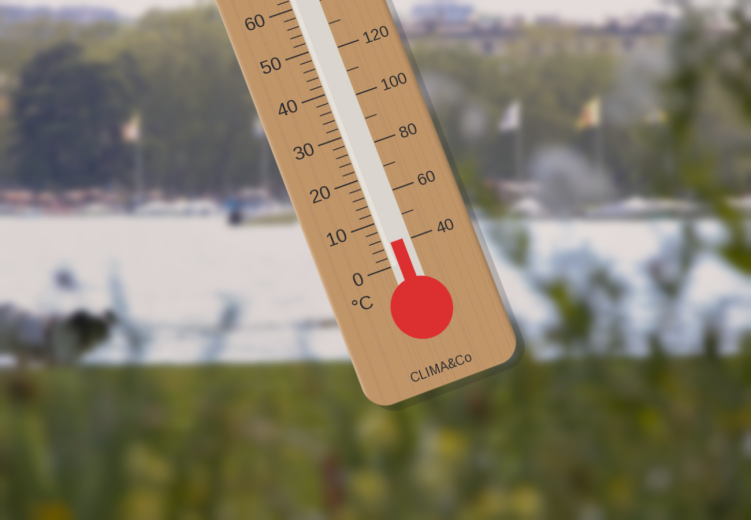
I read 5 °C
